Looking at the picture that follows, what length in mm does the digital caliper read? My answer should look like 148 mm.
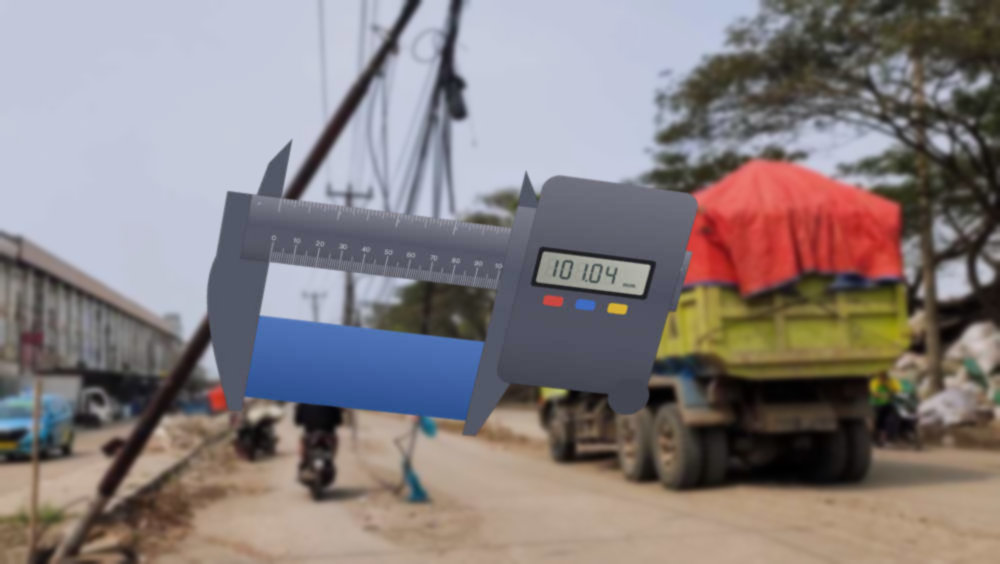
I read 101.04 mm
